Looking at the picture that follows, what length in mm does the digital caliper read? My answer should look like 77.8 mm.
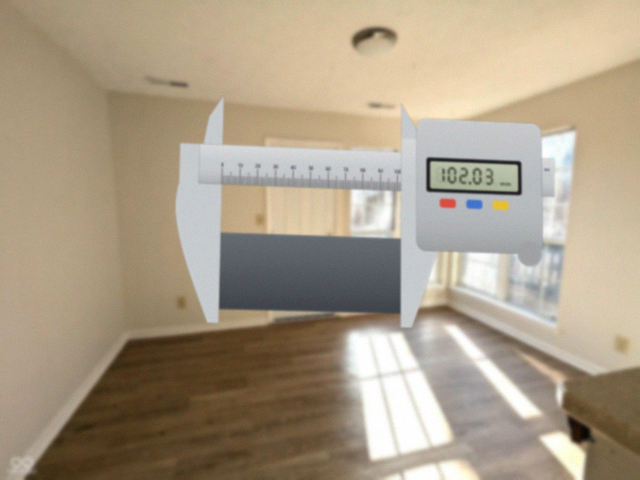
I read 102.03 mm
